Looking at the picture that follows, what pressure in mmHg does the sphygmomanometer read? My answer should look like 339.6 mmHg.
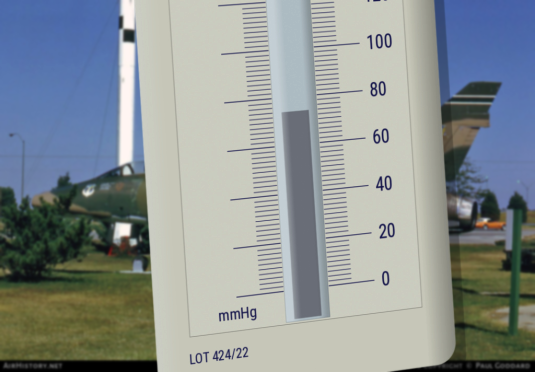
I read 74 mmHg
